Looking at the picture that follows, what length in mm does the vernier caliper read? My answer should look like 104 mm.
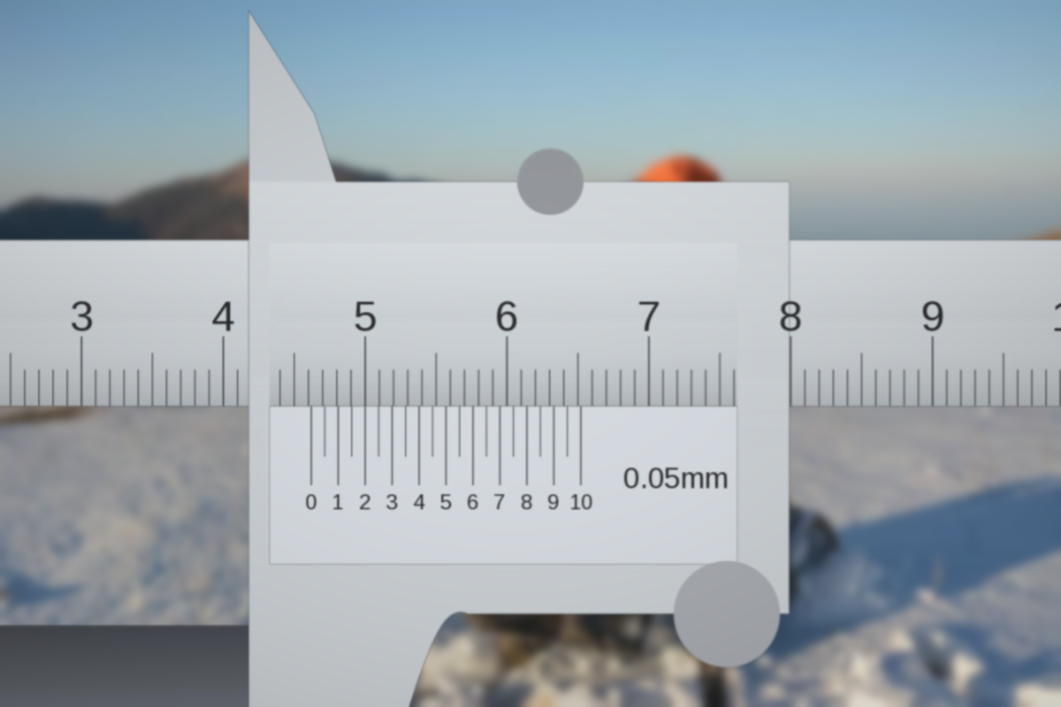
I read 46.2 mm
